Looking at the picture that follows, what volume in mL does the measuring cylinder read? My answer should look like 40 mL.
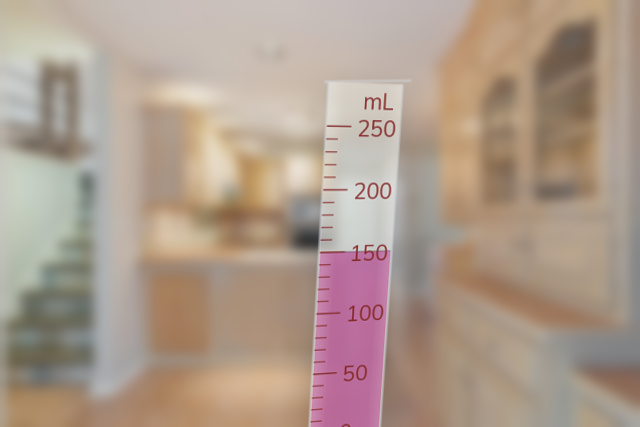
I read 150 mL
